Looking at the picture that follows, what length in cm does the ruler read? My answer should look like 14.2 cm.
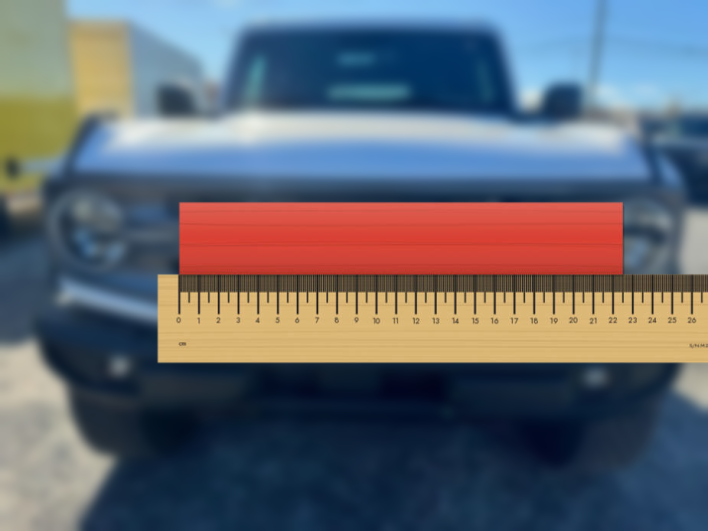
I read 22.5 cm
